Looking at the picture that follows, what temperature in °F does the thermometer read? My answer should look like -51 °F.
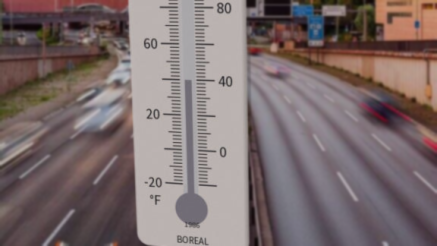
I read 40 °F
